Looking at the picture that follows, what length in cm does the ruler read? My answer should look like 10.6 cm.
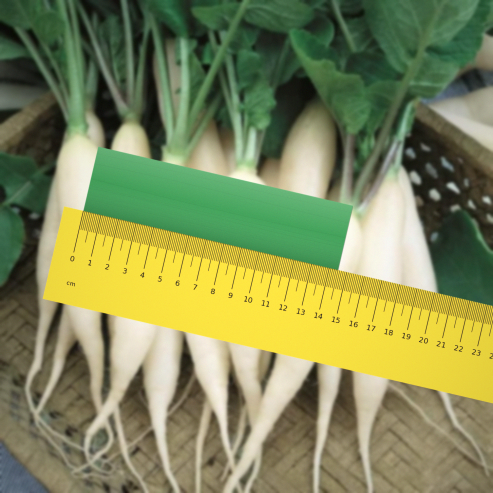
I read 14.5 cm
